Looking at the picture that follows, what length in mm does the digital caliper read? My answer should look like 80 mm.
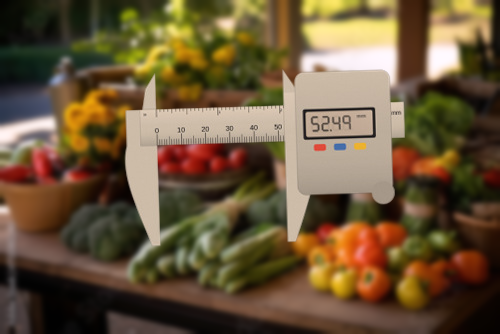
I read 52.49 mm
